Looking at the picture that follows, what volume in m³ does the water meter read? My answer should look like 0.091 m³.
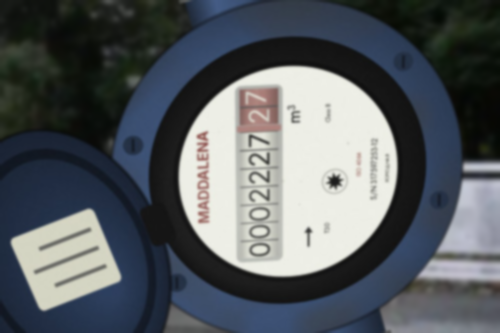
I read 2227.27 m³
